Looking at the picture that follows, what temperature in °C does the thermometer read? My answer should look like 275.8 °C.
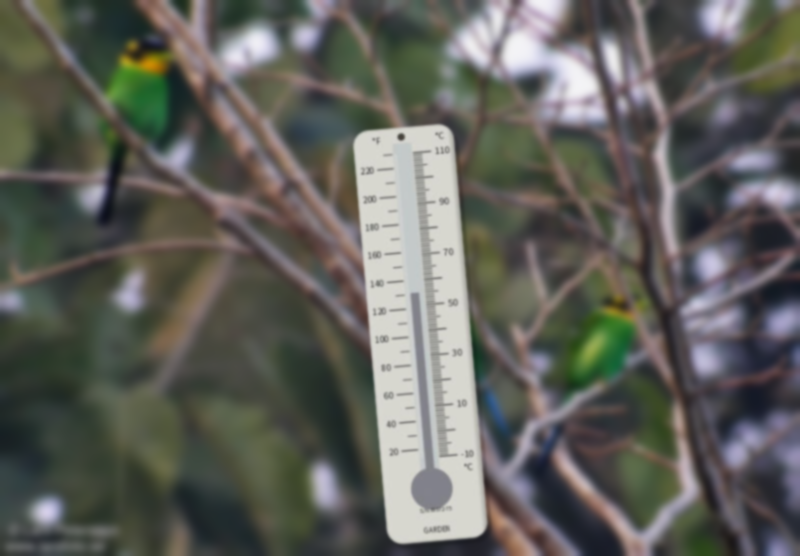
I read 55 °C
